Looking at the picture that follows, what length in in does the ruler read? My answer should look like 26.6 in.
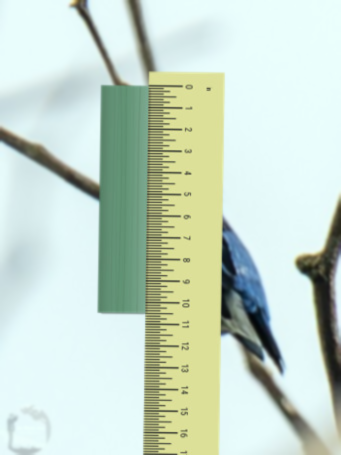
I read 10.5 in
